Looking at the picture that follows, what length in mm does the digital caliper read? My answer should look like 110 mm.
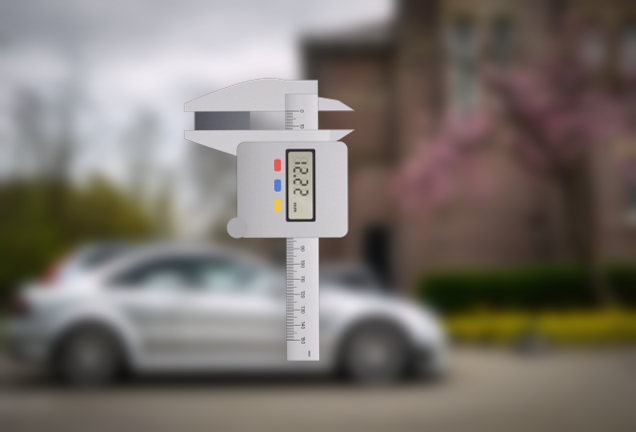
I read 12.22 mm
